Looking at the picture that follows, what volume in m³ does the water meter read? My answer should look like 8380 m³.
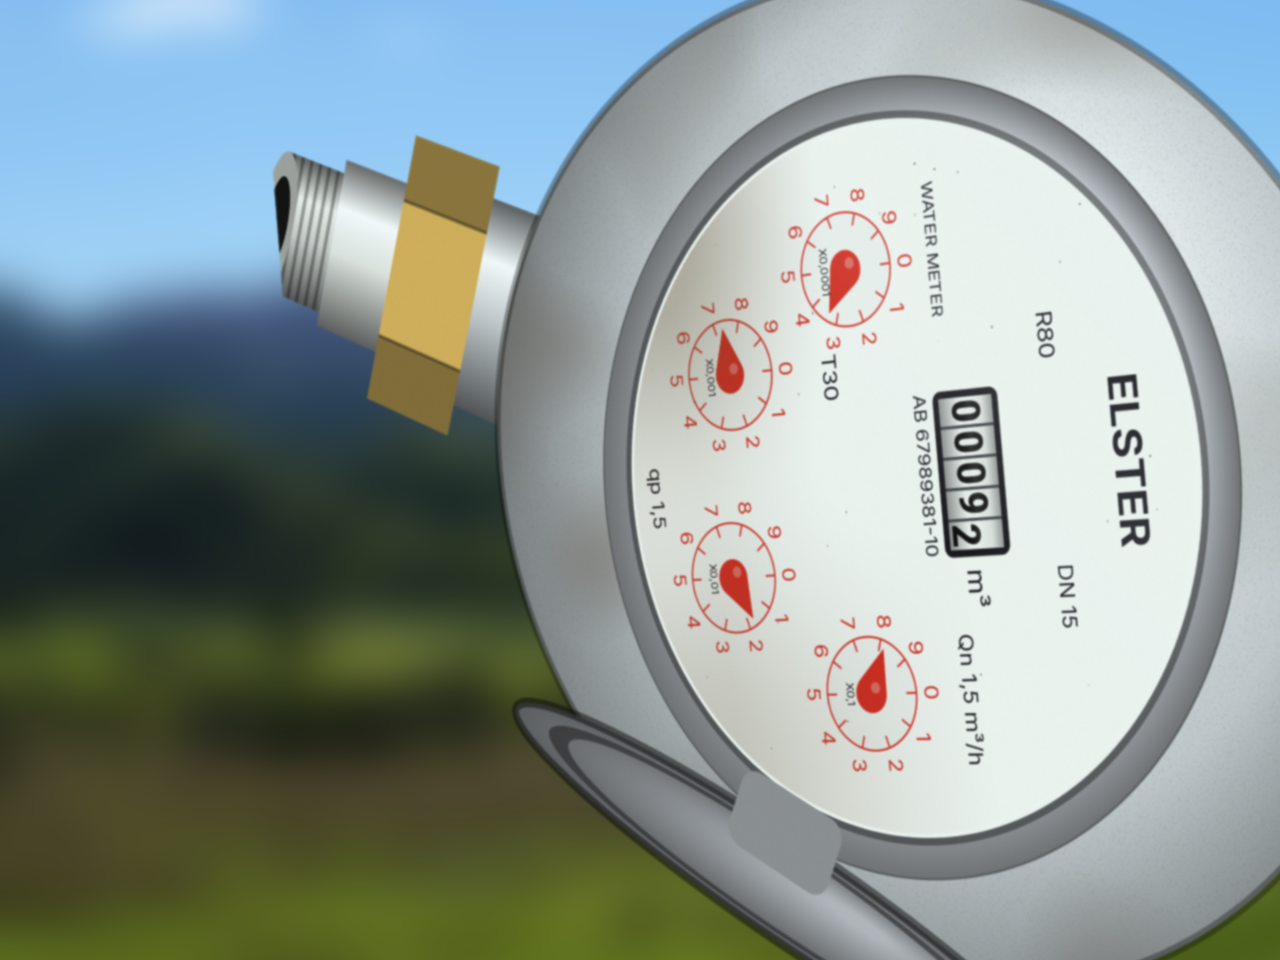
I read 91.8173 m³
